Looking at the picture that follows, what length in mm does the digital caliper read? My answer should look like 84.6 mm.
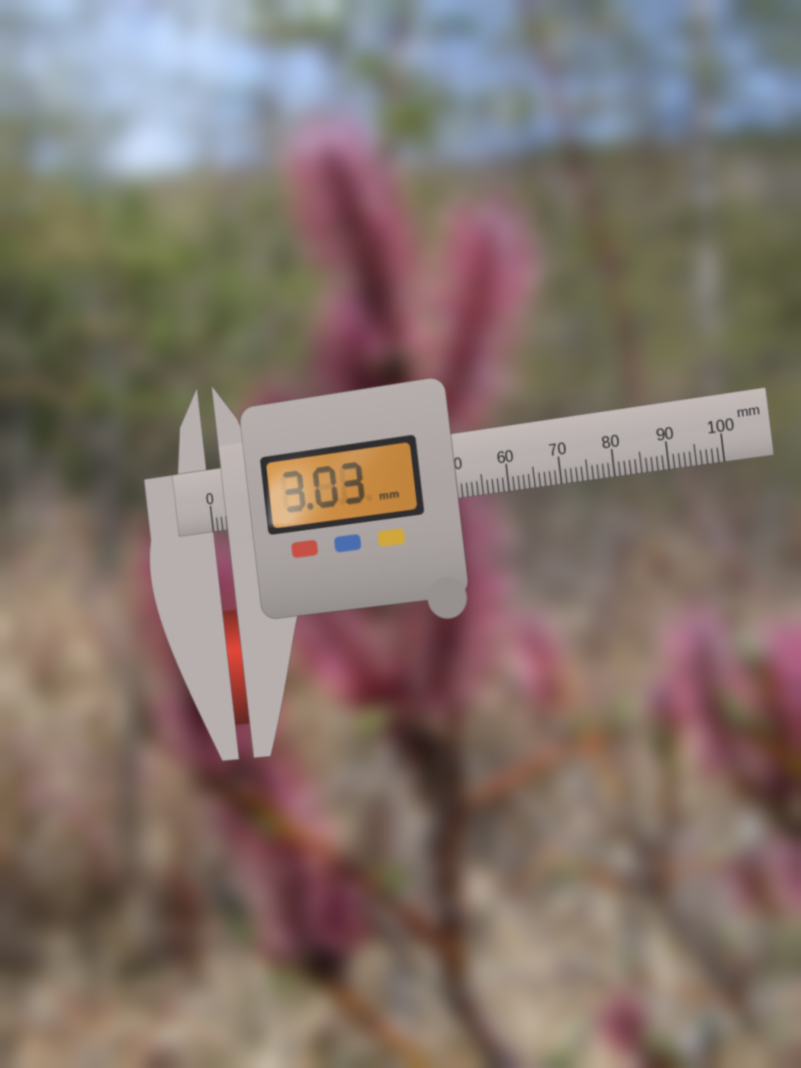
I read 3.03 mm
